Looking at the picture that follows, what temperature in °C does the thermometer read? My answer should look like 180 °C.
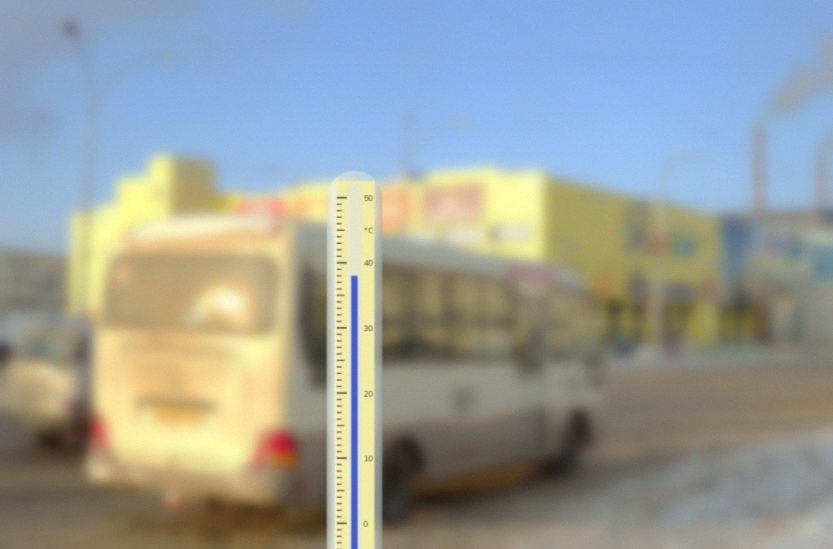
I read 38 °C
